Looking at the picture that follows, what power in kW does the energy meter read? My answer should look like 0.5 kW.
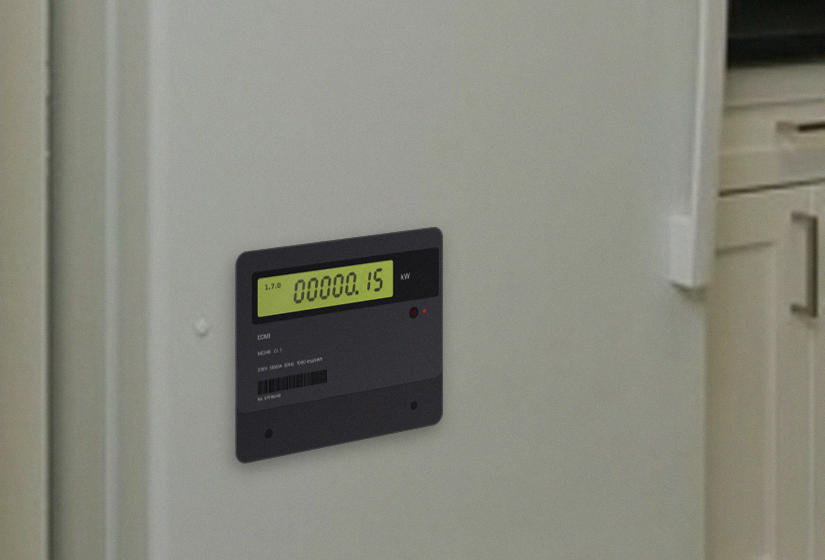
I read 0.15 kW
